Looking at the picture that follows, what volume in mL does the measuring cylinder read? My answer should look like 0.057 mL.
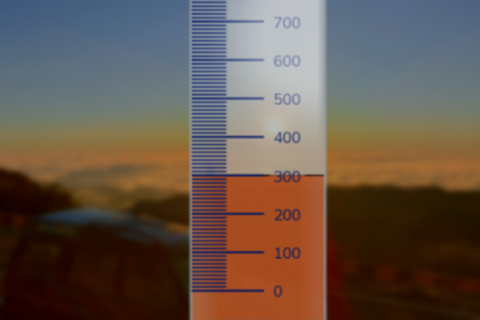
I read 300 mL
